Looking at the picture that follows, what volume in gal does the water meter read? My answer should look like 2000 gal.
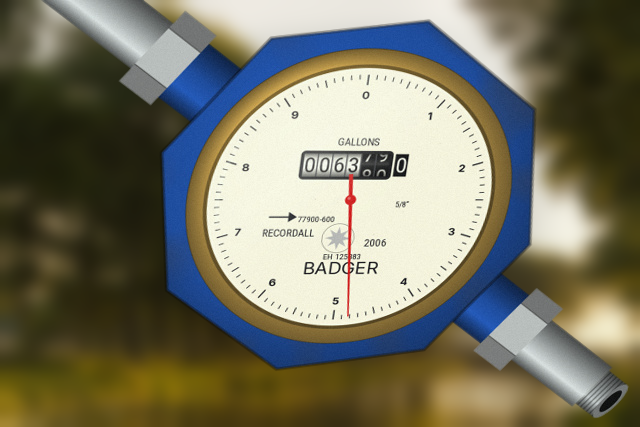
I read 63794.8 gal
